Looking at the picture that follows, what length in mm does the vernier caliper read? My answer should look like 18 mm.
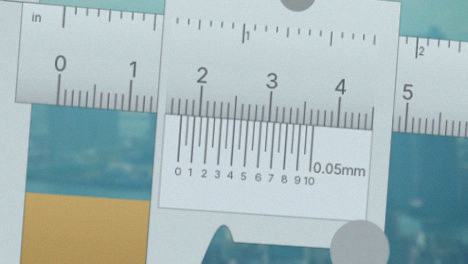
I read 17.4 mm
